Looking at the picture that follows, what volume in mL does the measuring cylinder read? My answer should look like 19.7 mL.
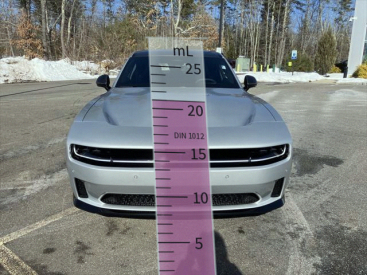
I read 21 mL
